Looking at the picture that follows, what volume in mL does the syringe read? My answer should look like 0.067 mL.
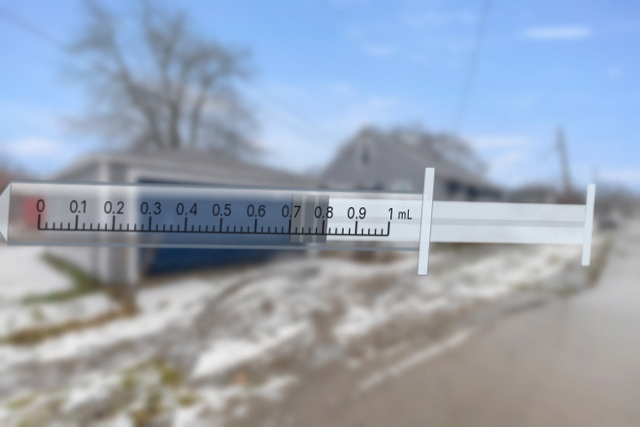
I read 0.7 mL
